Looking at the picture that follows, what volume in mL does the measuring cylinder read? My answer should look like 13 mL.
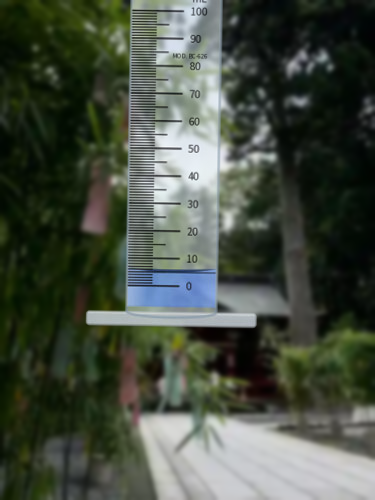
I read 5 mL
